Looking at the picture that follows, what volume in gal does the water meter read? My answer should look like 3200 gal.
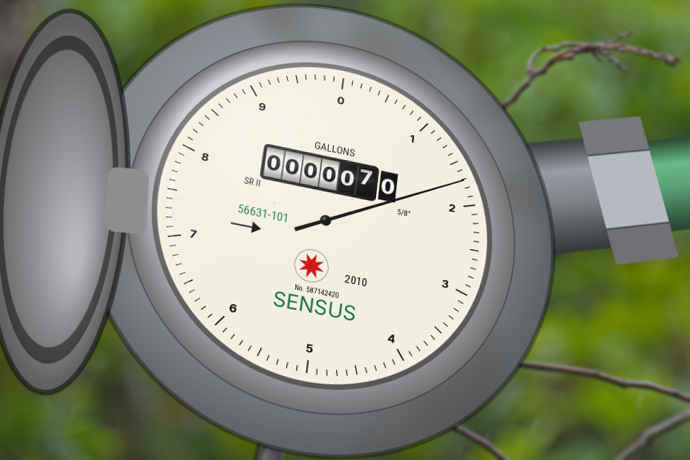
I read 71.7 gal
